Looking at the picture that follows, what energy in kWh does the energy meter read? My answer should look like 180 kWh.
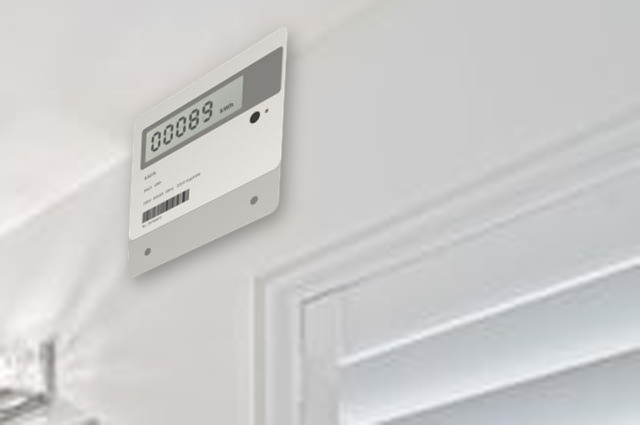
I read 89 kWh
